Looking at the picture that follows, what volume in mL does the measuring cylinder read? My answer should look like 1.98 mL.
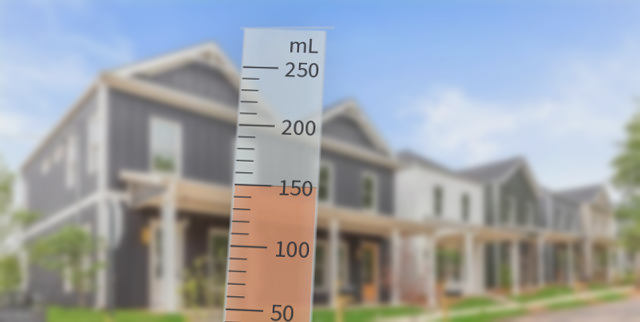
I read 150 mL
